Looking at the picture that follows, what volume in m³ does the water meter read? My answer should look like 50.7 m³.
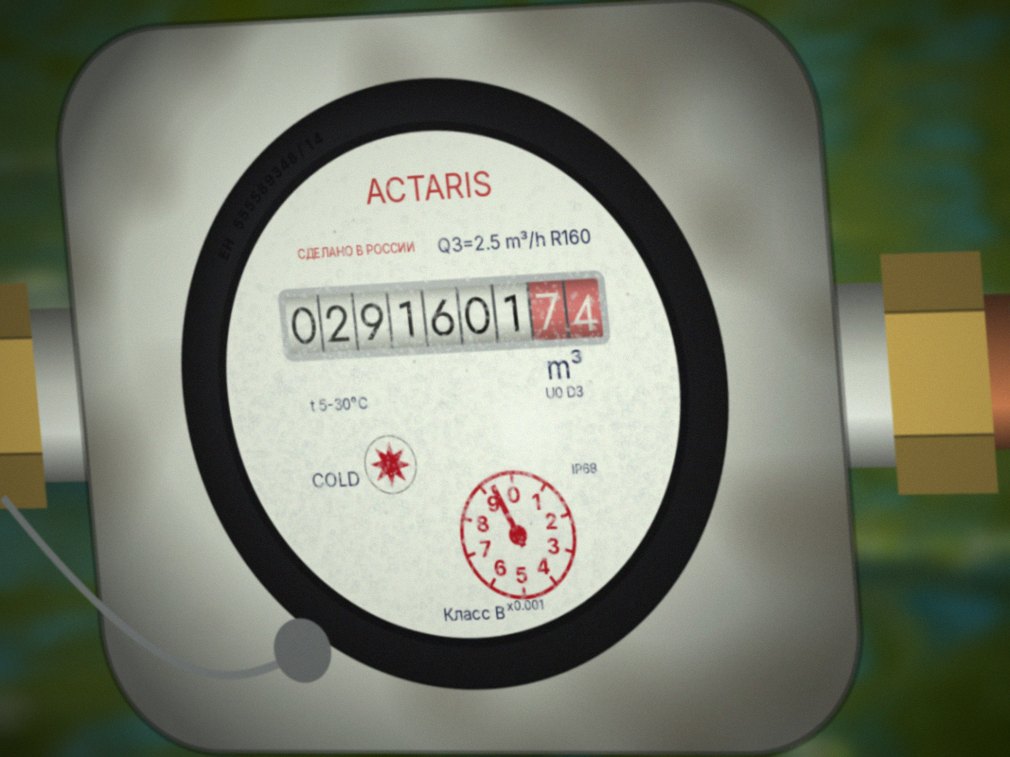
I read 291601.739 m³
